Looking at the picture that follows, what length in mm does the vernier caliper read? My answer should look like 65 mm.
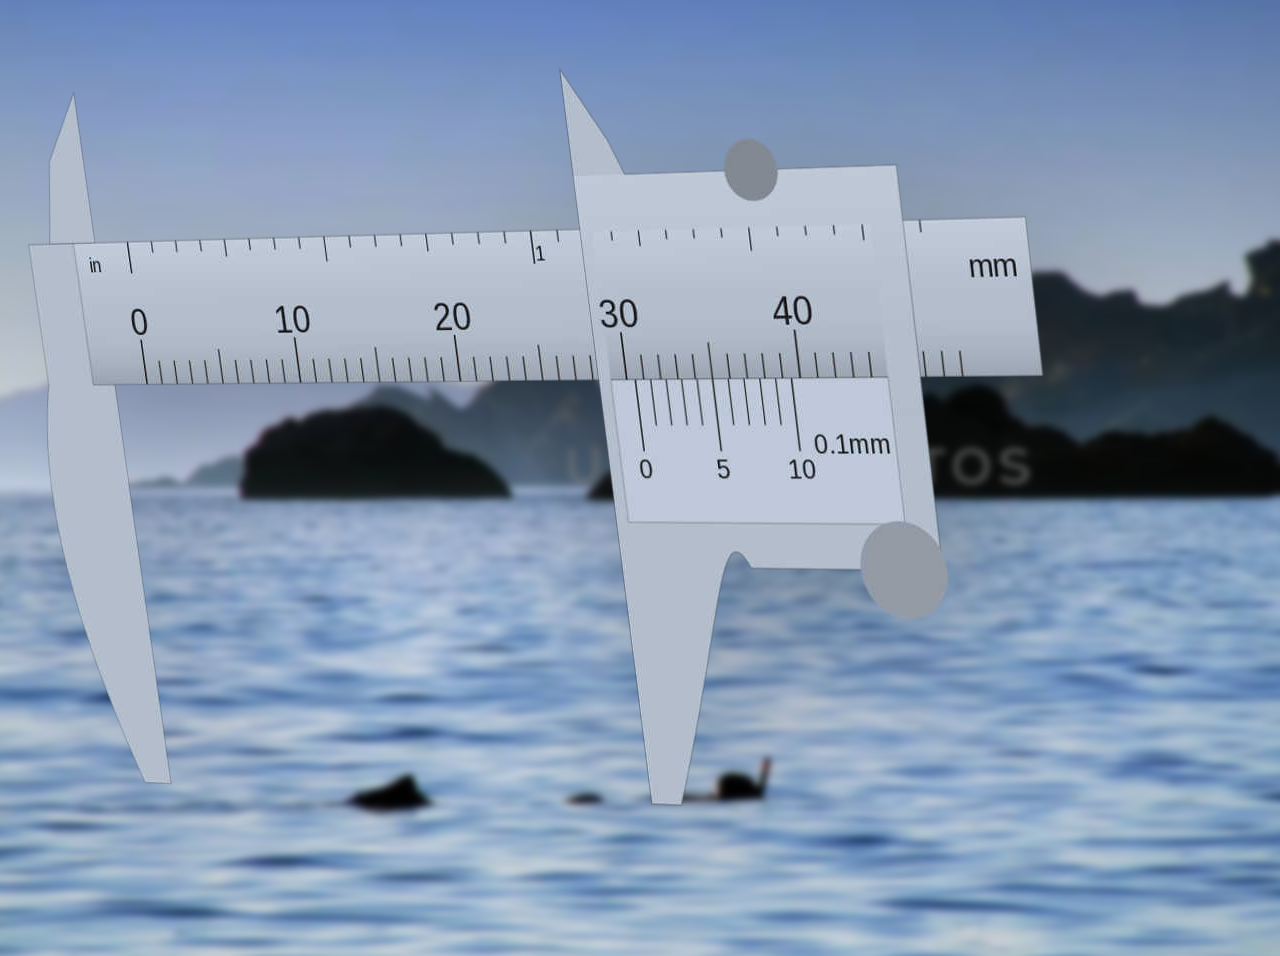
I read 30.5 mm
